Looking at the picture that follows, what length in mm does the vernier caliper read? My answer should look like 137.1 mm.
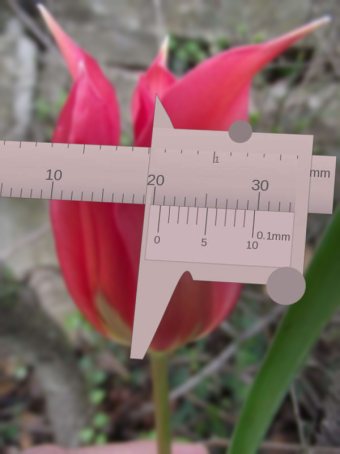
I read 20.7 mm
